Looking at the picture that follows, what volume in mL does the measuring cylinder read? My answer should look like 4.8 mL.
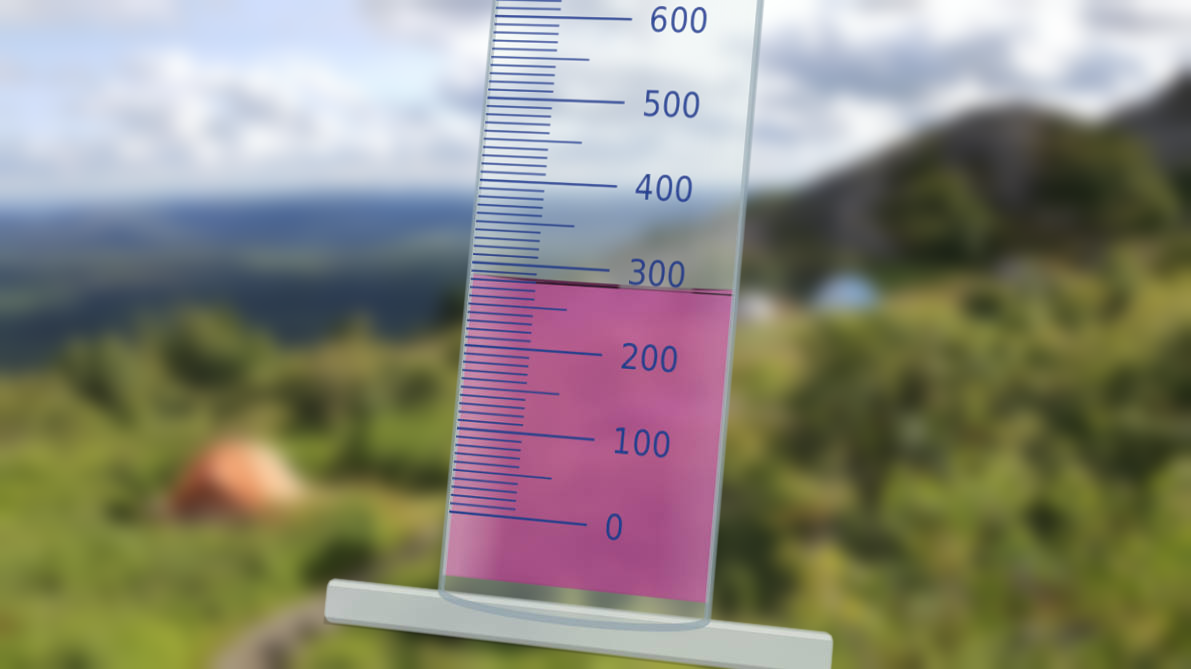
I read 280 mL
